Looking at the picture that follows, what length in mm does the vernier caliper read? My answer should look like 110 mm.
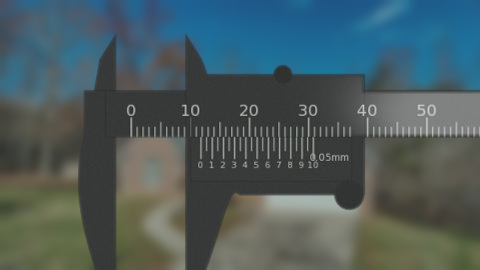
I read 11.8 mm
